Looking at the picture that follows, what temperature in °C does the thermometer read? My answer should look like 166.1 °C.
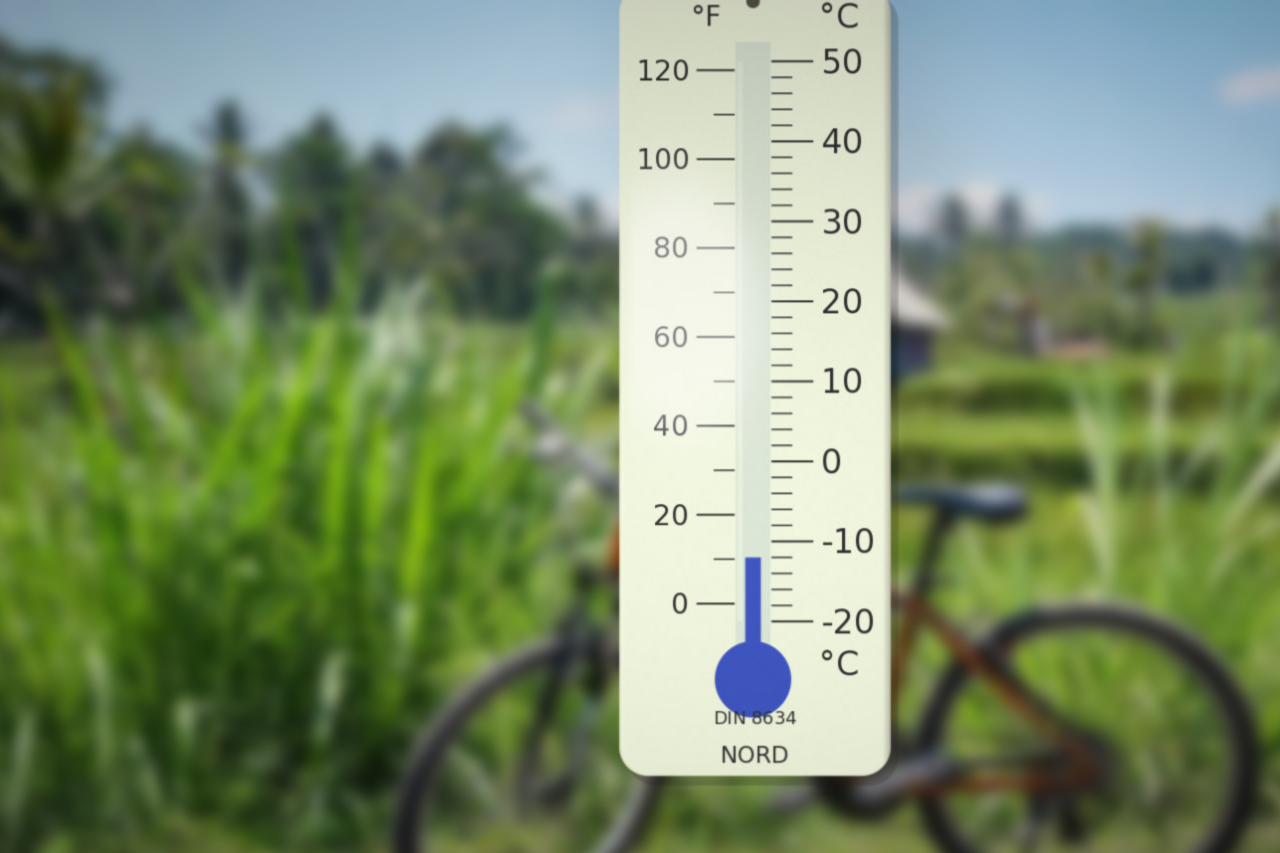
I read -12 °C
